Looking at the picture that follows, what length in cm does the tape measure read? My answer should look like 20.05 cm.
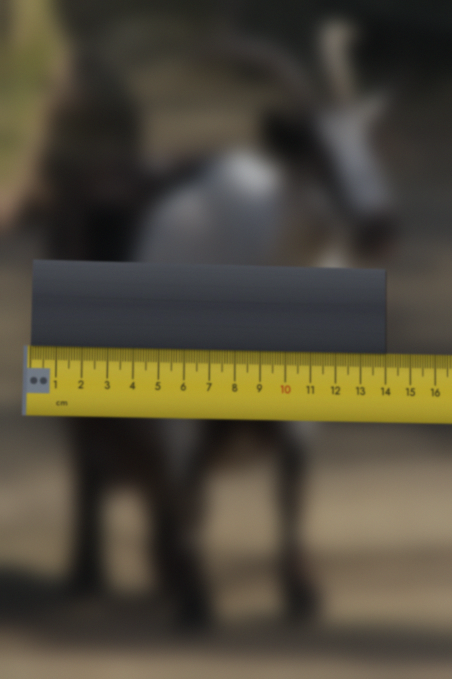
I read 14 cm
